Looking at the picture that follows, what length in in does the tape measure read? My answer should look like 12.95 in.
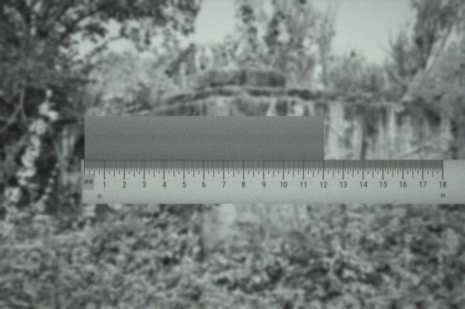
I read 12 in
